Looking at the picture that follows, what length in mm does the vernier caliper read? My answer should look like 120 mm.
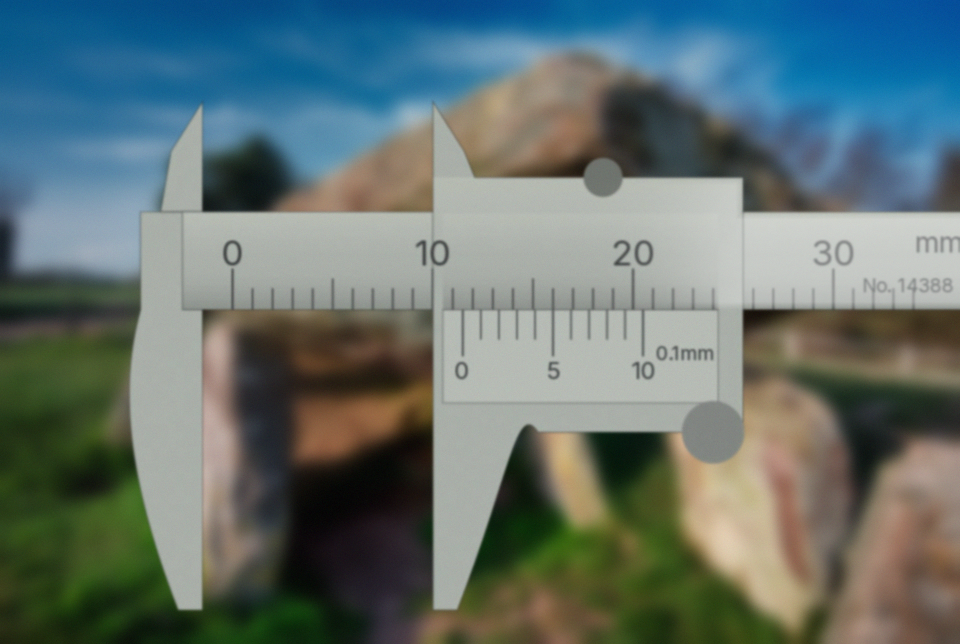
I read 11.5 mm
